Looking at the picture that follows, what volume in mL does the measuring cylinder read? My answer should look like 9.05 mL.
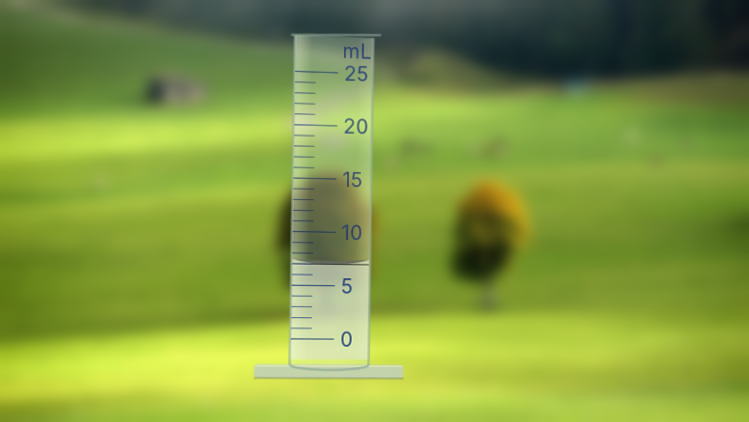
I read 7 mL
